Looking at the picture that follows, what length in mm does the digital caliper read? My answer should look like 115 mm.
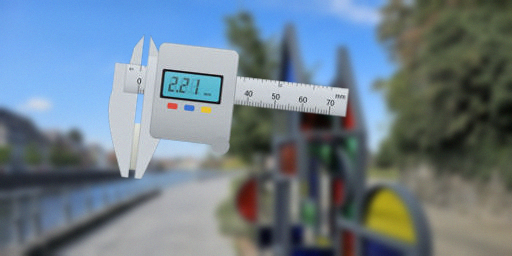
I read 2.21 mm
